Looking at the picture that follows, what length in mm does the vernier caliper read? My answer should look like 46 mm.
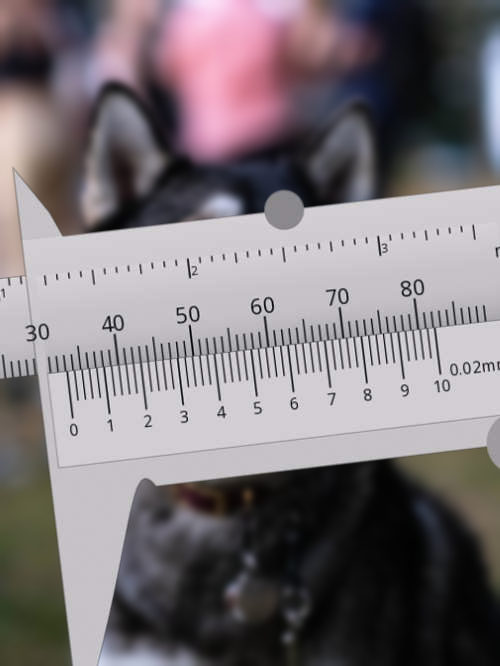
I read 33.2 mm
